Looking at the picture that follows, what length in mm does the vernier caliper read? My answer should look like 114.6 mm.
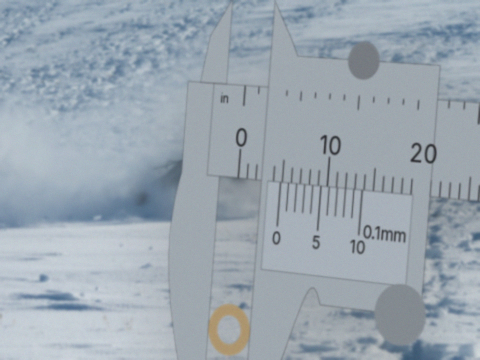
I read 4.8 mm
